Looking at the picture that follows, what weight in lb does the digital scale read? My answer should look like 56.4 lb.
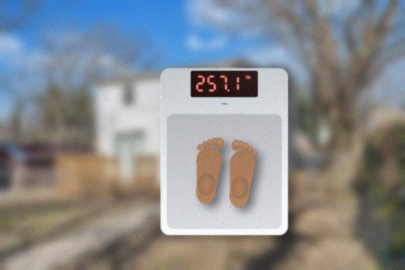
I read 257.1 lb
